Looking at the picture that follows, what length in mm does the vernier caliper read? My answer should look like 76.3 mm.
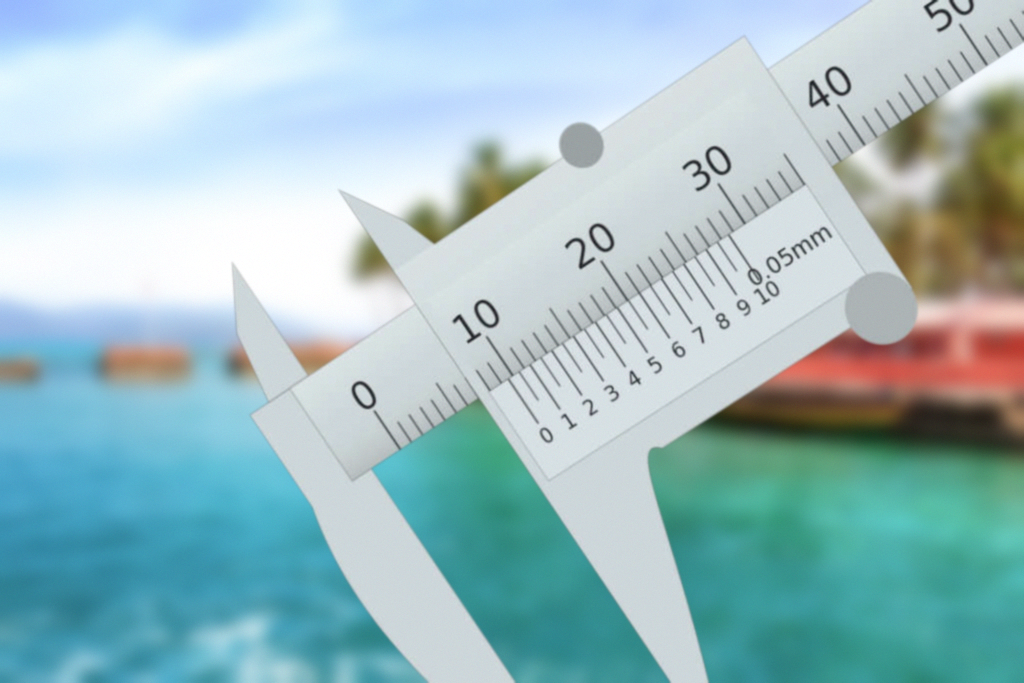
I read 9.6 mm
